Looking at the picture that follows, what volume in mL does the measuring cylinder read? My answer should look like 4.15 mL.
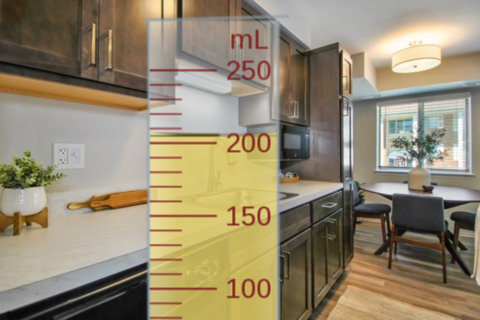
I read 205 mL
